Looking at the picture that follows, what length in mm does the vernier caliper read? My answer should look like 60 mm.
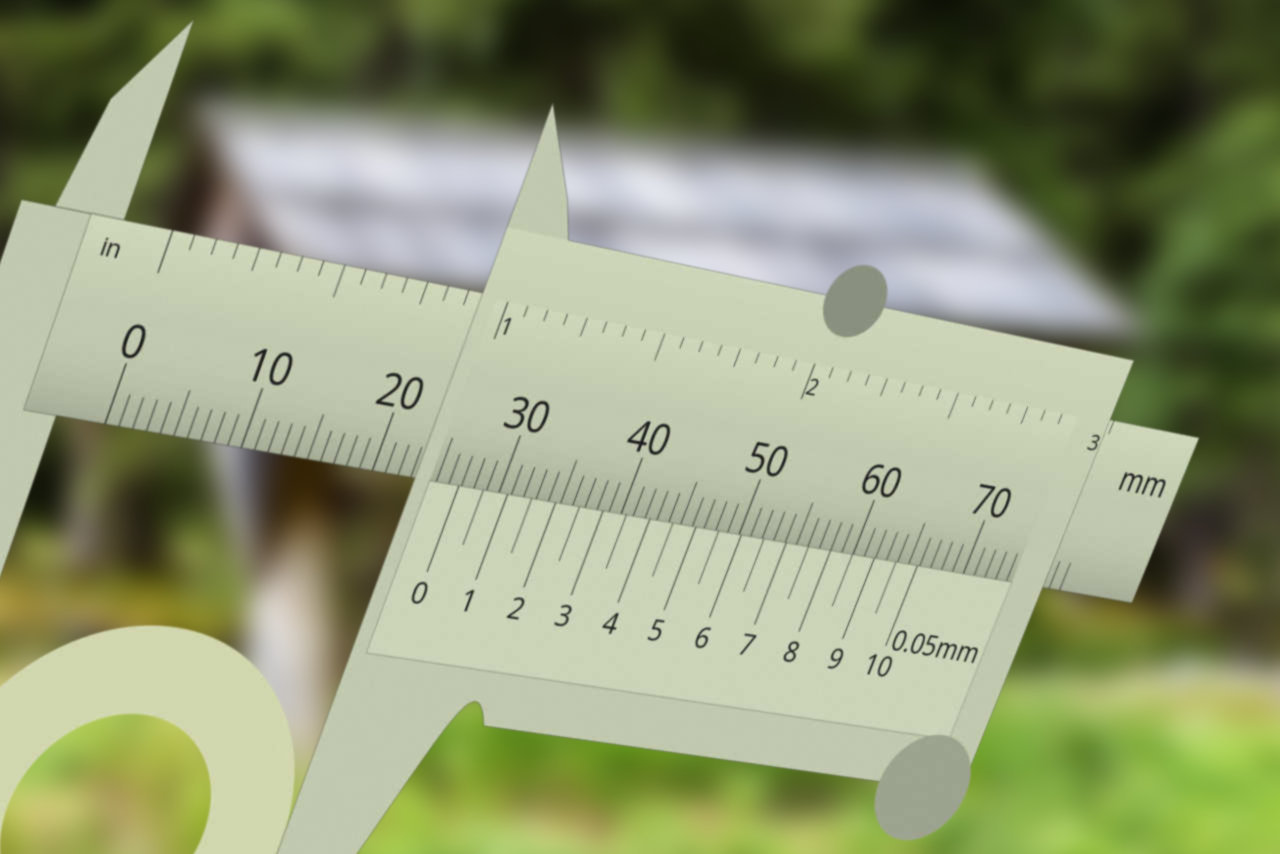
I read 26.8 mm
